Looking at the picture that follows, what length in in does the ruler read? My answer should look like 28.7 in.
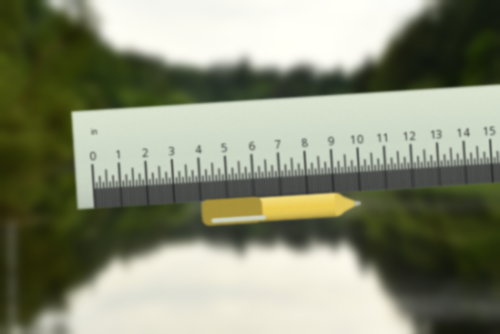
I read 6 in
